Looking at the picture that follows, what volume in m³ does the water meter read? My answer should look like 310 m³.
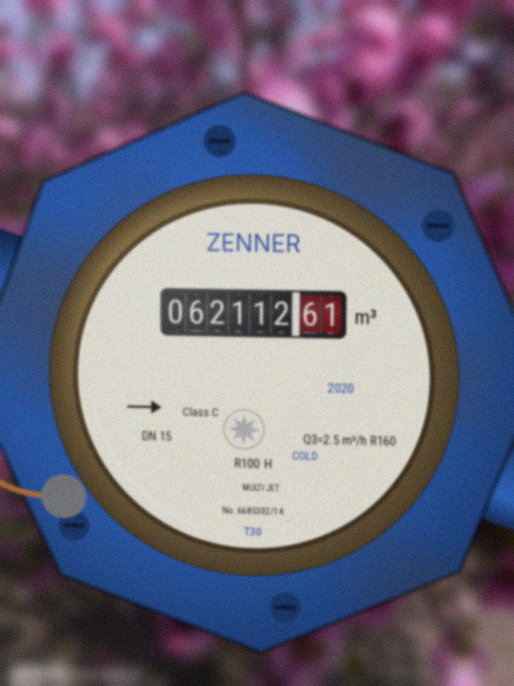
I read 62112.61 m³
